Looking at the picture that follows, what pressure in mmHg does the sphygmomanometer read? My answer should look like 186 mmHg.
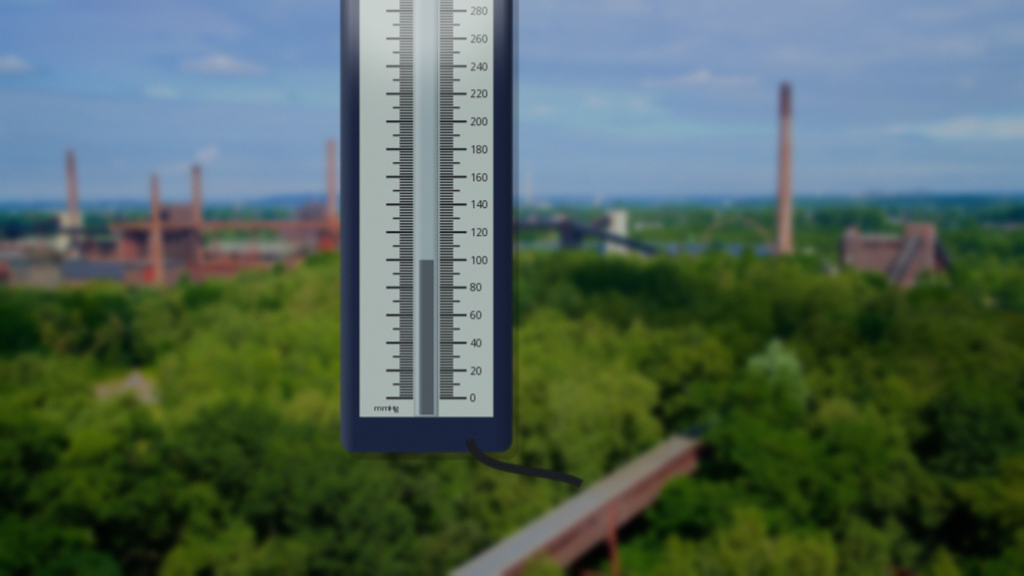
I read 100 mmHg
